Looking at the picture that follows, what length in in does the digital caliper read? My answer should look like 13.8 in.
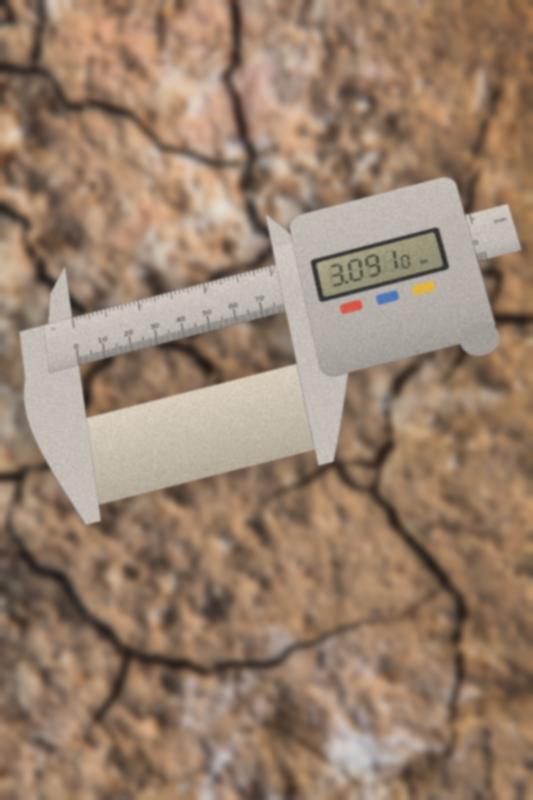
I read 3.0910 in
